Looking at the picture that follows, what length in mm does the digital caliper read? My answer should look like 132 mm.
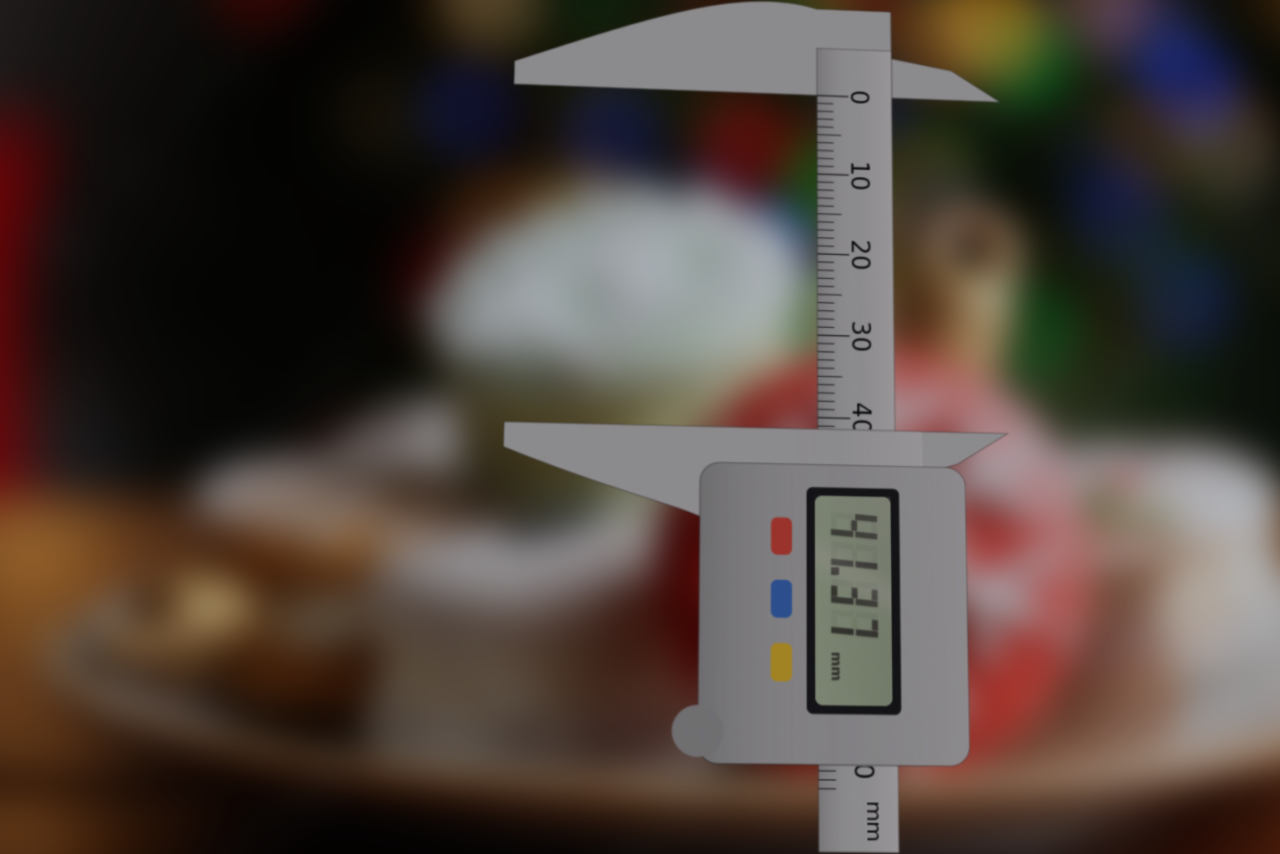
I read 41.37 mm
